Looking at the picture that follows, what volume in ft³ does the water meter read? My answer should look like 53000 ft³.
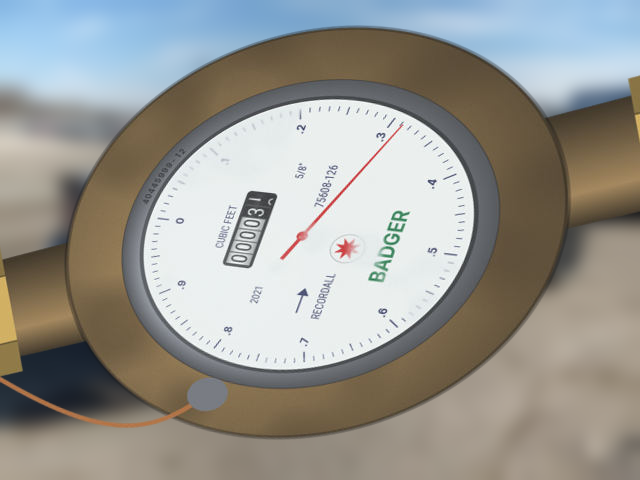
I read 31.31 ft³
